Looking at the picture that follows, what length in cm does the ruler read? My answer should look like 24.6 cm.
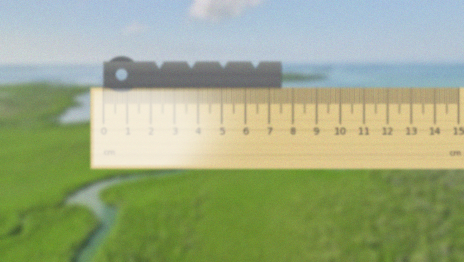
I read 7.5 cm
